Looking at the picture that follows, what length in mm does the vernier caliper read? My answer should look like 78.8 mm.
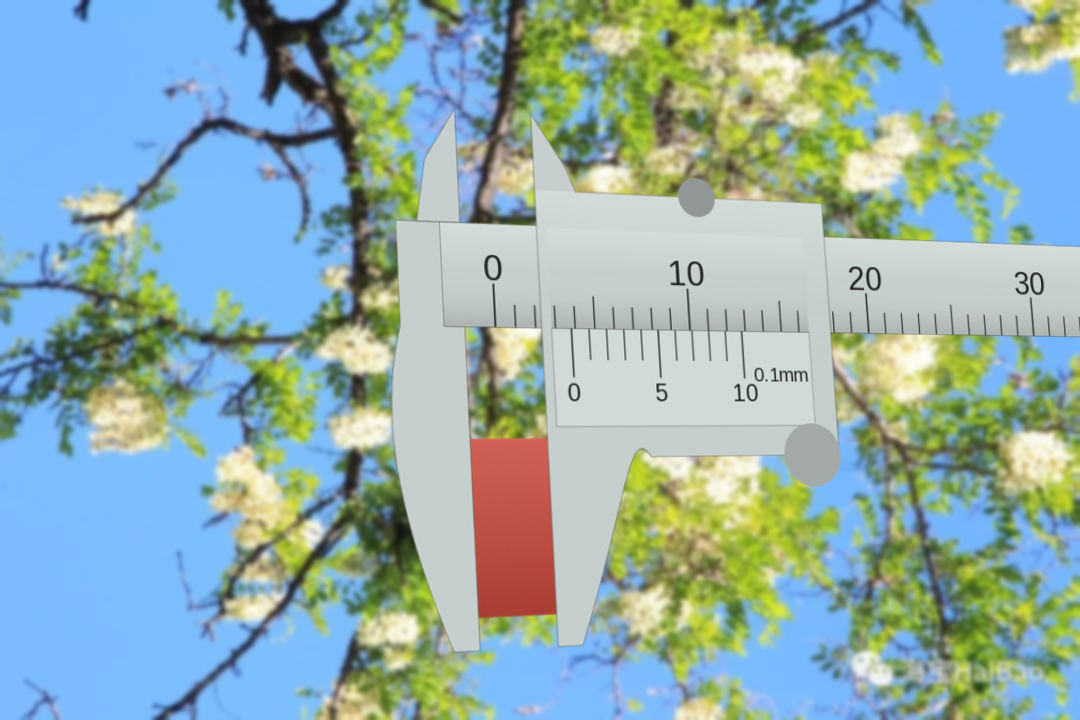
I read 3.8 mm
